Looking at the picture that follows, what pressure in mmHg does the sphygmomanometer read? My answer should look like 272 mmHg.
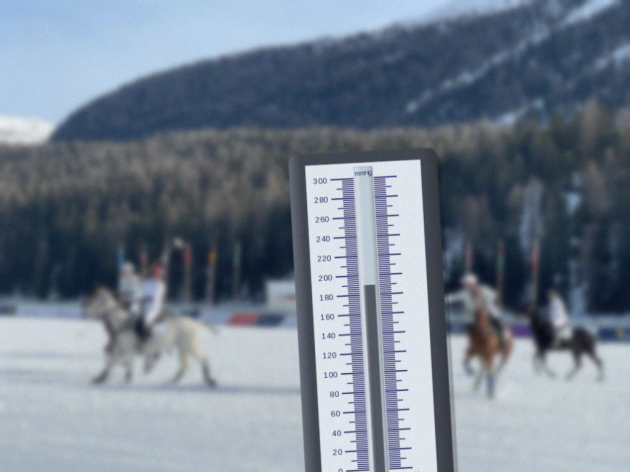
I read 190 mmHg
